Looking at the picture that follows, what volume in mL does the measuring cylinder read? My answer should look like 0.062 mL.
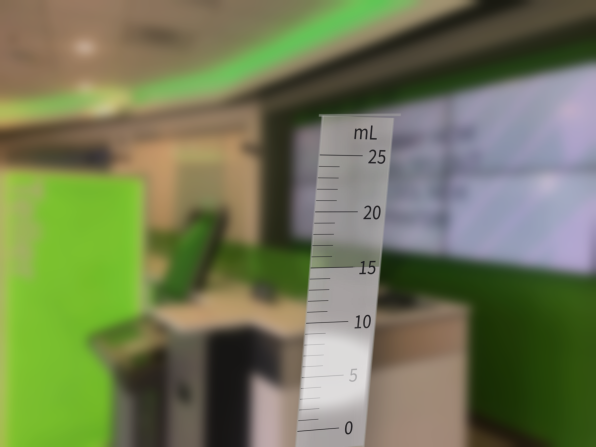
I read 15 mL
